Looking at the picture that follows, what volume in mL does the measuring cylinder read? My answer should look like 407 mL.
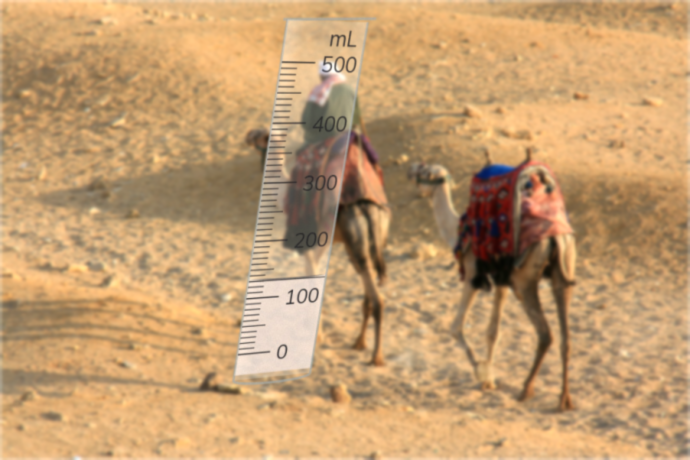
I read 130 mL
